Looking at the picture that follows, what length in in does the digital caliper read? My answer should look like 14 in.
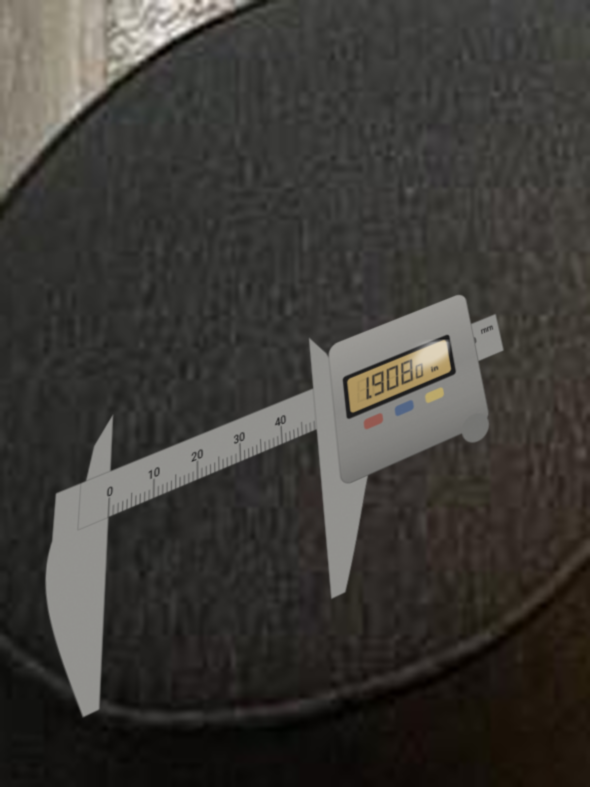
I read 1.9080 in
